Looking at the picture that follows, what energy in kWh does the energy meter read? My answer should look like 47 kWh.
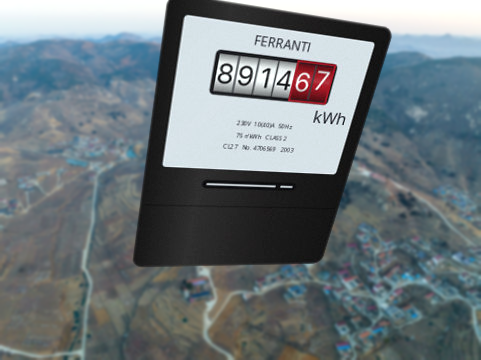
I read 8914.67 kWh
